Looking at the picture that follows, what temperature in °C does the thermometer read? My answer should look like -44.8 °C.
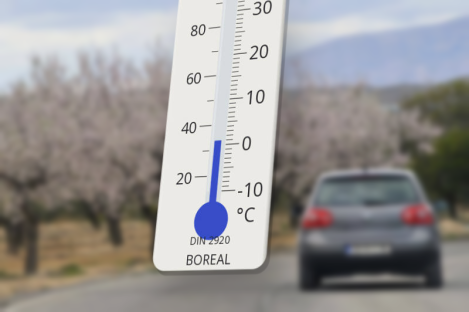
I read 1 °C
